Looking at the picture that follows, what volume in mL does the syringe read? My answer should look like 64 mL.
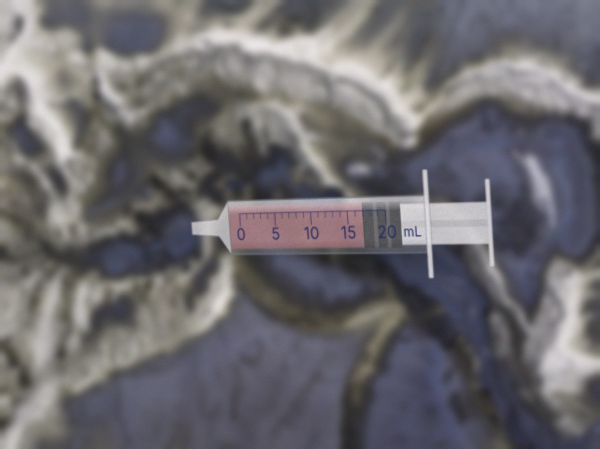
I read 17 mL
